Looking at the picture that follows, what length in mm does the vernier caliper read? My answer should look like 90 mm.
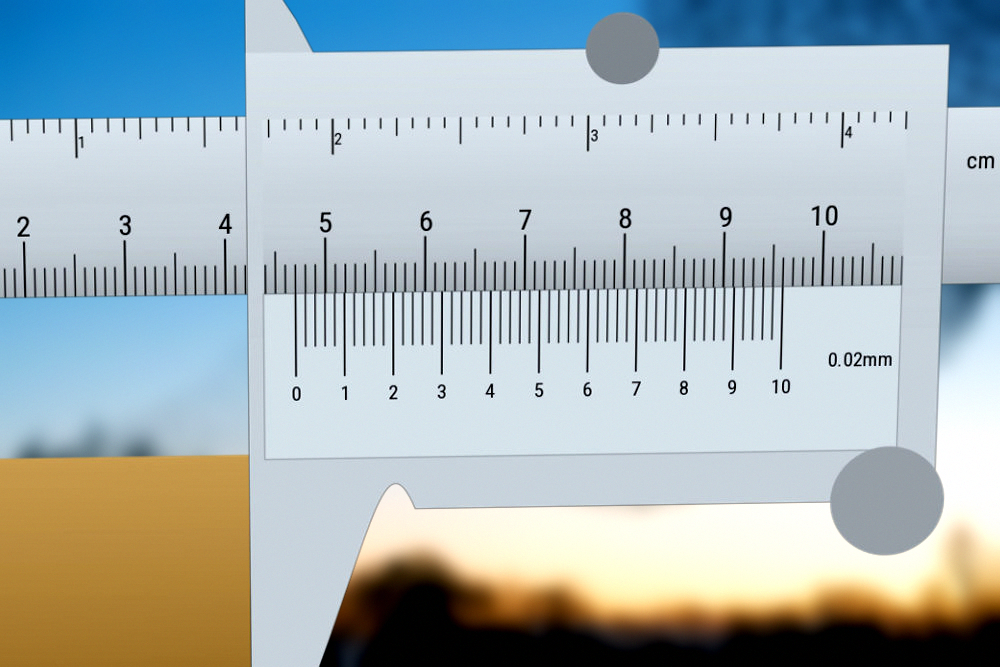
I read 47.0 mm
